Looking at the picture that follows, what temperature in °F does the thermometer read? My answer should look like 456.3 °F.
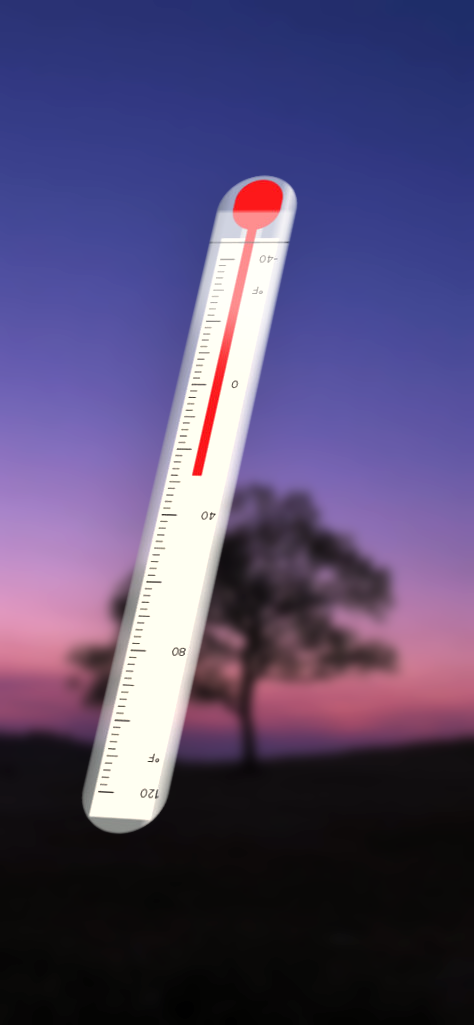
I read 28 °F
